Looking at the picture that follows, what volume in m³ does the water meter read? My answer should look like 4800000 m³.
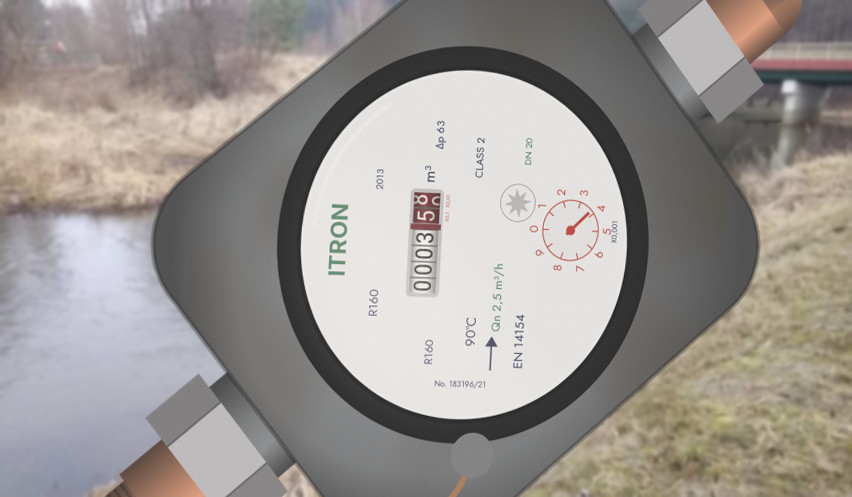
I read 3.583 m³
